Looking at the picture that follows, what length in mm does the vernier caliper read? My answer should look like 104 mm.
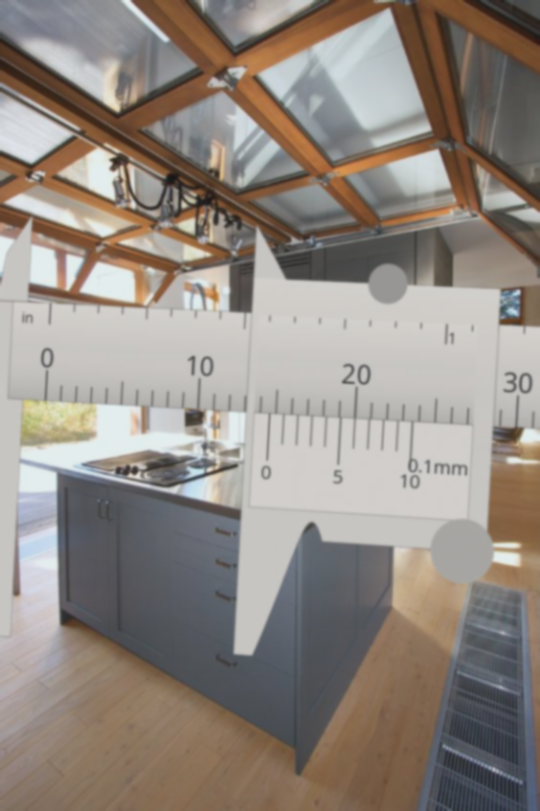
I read 14.6 mm
